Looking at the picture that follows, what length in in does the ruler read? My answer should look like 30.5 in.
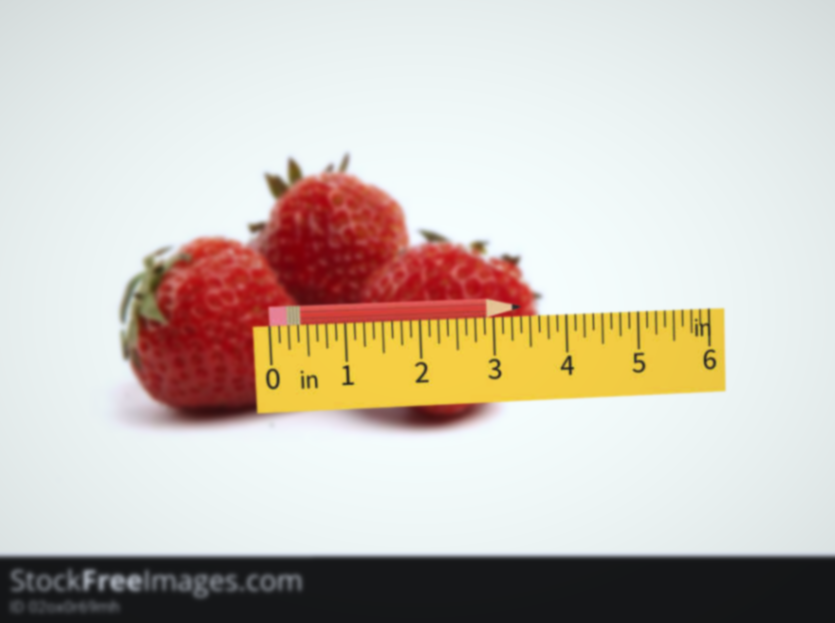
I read 3.375 in
